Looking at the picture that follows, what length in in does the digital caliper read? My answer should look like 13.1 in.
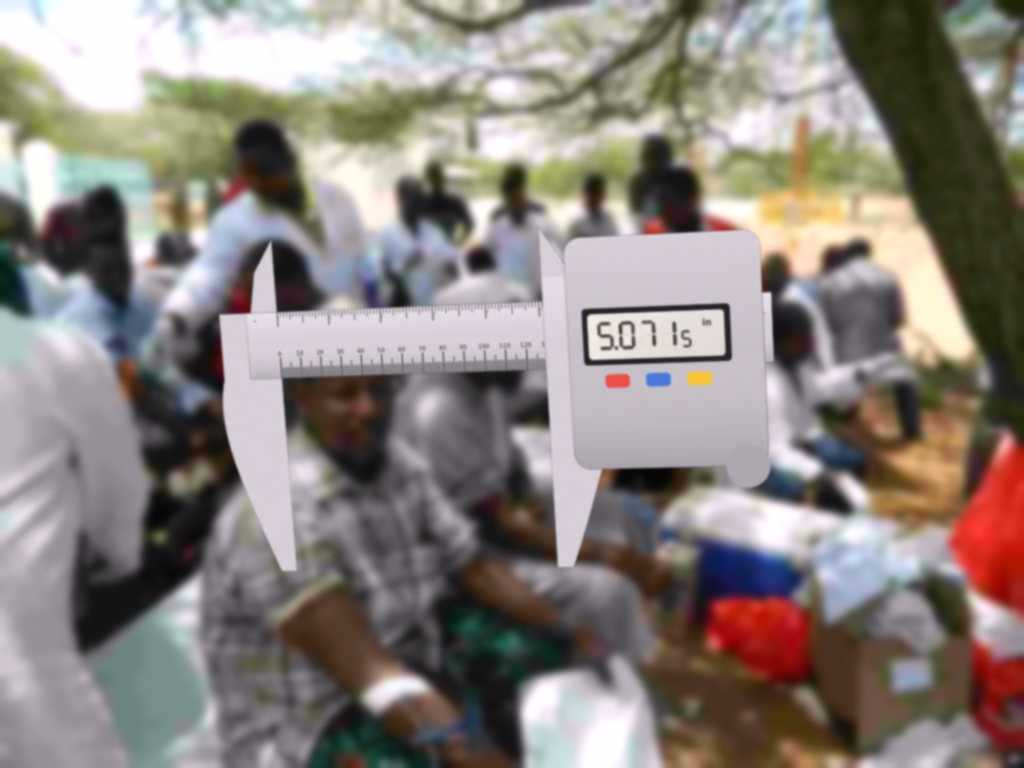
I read 5.0715 in
